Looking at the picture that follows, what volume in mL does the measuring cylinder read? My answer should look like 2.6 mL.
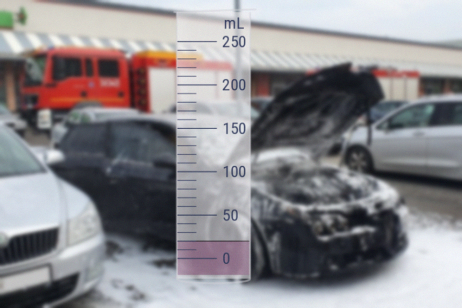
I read 20 mL
